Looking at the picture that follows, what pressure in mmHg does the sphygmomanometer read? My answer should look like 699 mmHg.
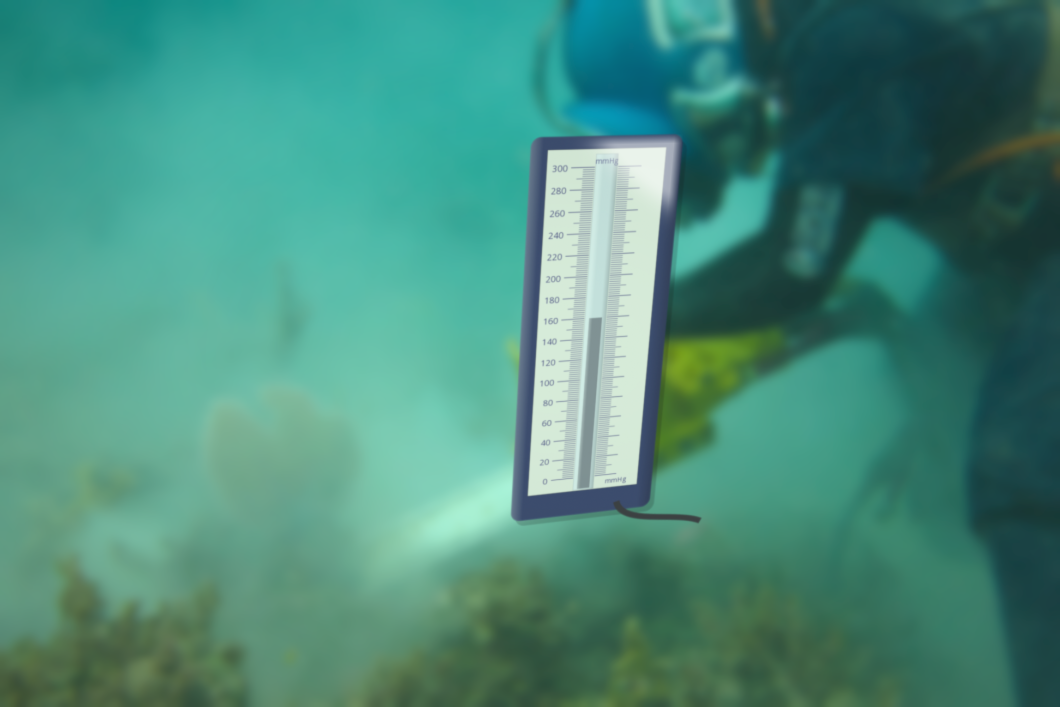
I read 160 mmHg
